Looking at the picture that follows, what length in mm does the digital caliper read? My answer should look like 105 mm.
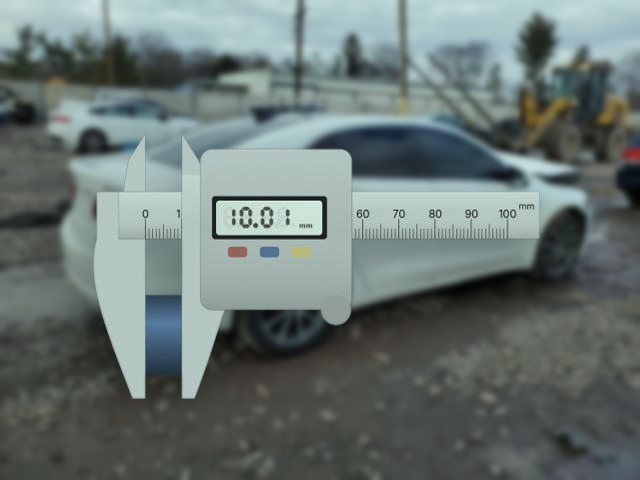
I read 10.01 mm
